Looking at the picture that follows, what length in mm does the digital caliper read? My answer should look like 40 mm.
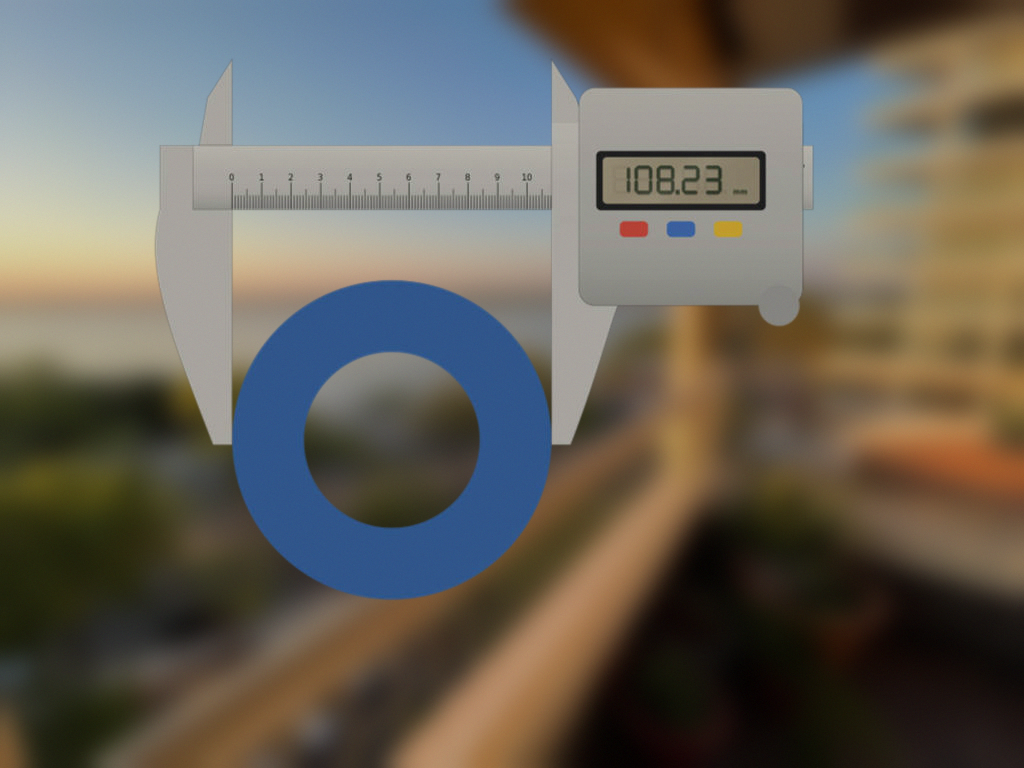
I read 108.23 mm
